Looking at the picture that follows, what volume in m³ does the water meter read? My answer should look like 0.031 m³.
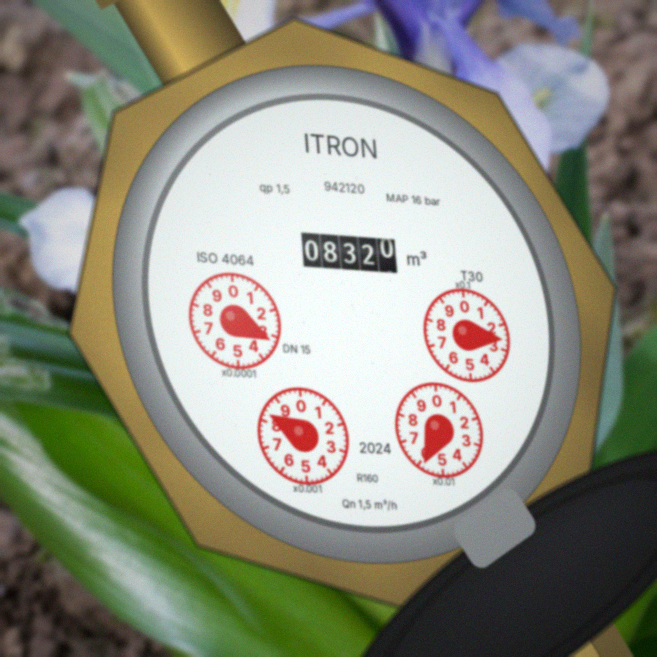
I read 8320.2583 m³
